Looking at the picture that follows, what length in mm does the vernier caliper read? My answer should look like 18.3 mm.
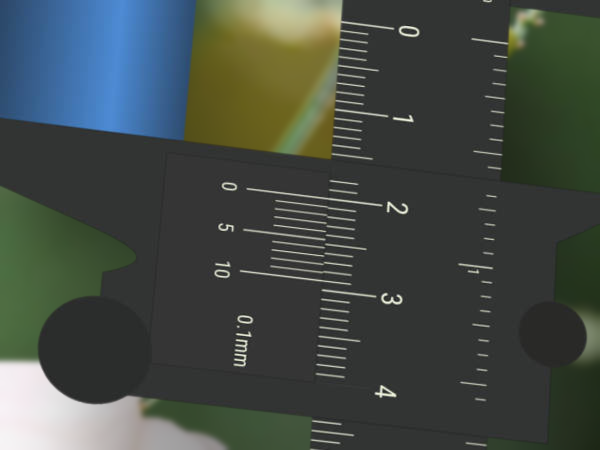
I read 20.0 mm
